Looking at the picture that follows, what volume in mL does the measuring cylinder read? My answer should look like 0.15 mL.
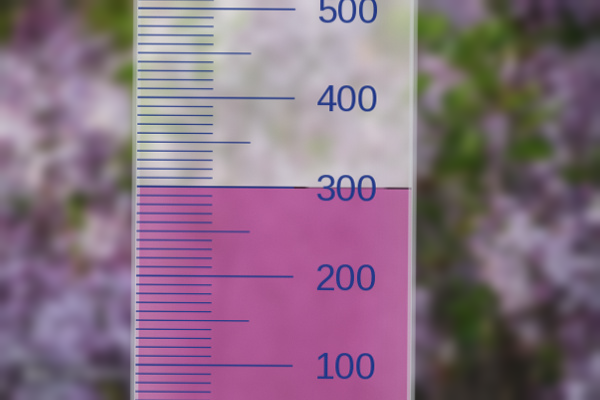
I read 300 mL
